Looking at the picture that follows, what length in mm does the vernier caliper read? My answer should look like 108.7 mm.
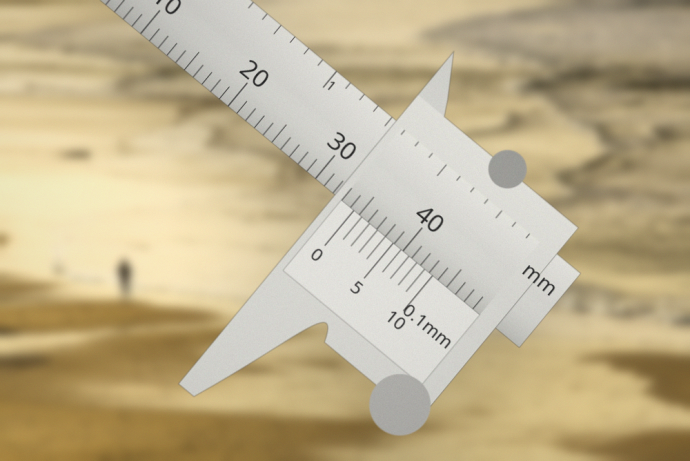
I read 34.4 mm
